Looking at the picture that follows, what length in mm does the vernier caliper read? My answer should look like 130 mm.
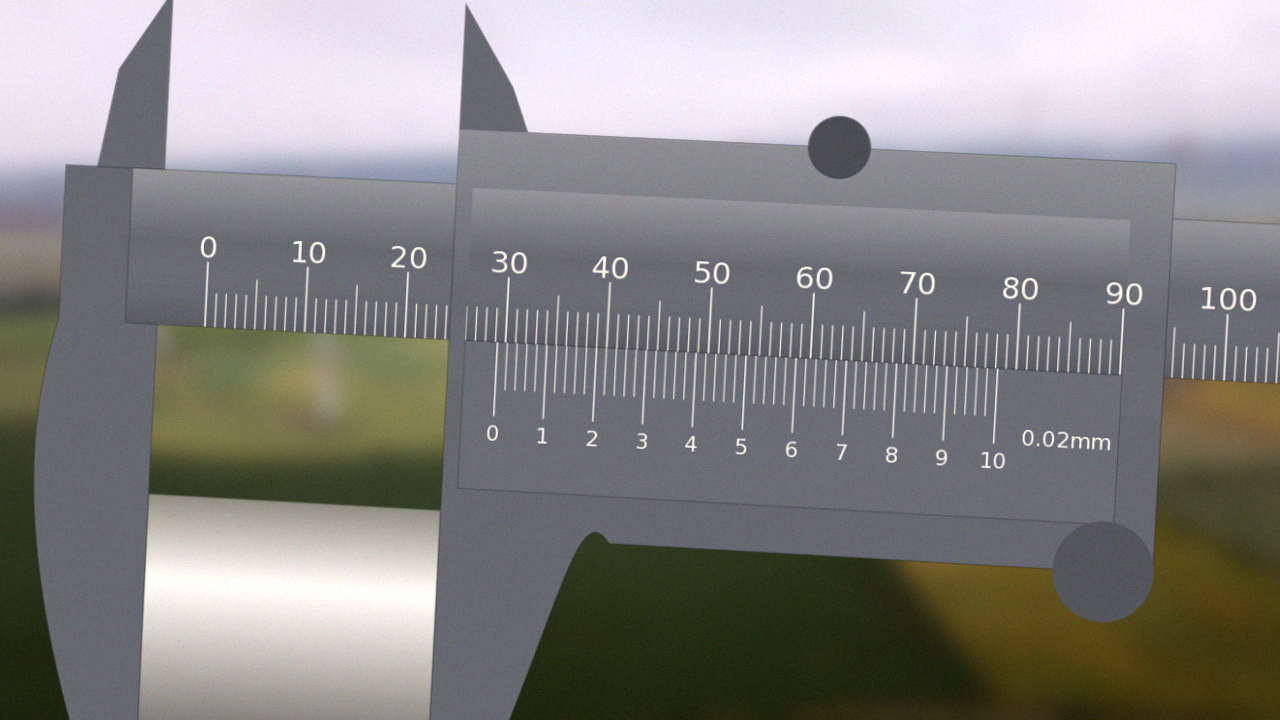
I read 29.2 mm
